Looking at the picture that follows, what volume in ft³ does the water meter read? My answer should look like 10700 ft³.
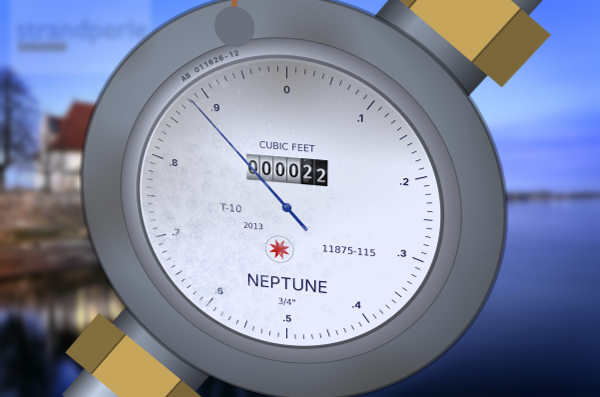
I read 21.88 ft³
